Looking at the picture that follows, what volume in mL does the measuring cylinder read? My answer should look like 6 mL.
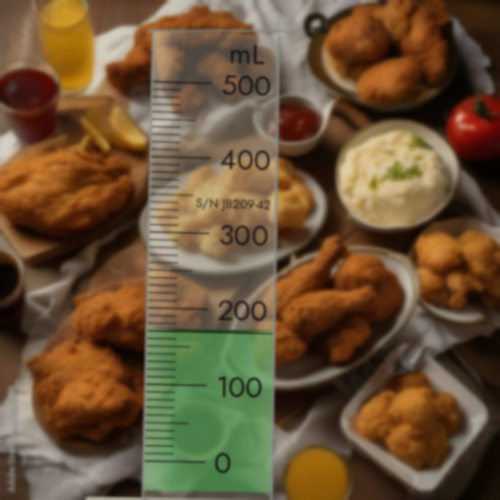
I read 170 mL
